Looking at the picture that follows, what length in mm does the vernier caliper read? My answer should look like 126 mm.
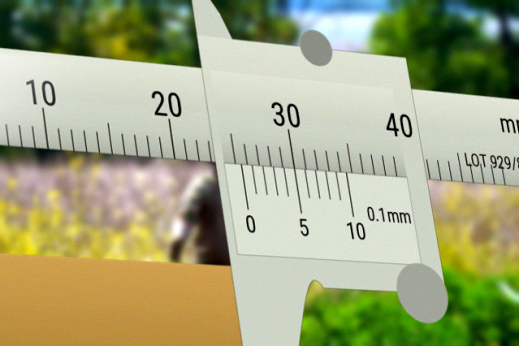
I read 25.5 mm
